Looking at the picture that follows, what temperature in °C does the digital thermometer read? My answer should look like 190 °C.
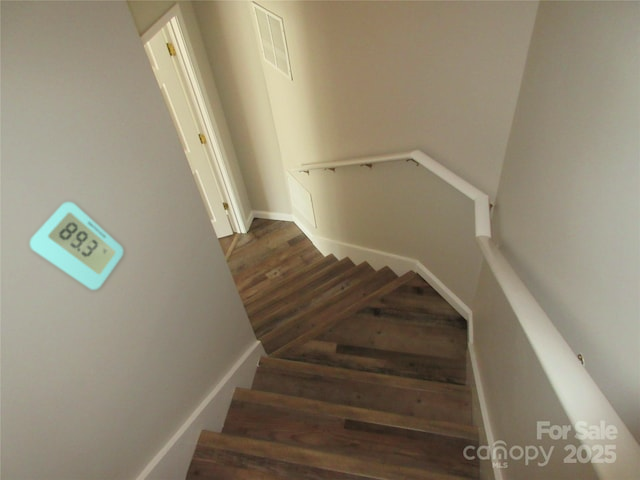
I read 89.3 °C
